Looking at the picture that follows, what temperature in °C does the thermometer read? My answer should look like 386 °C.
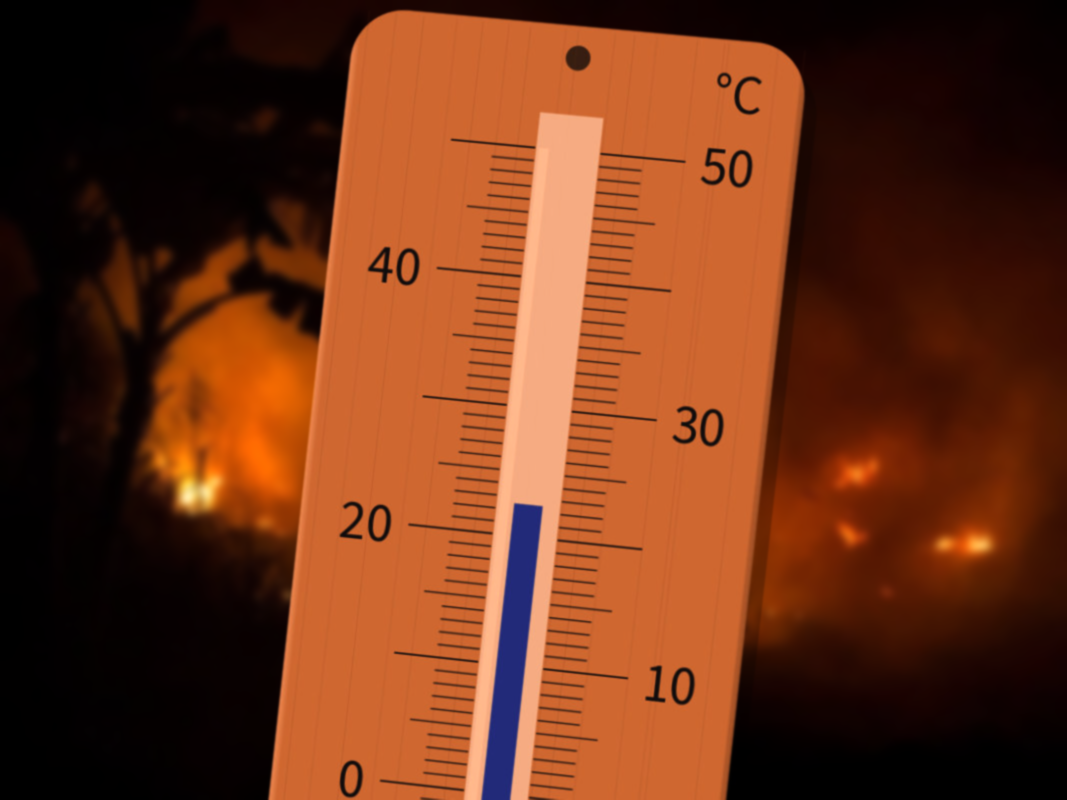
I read 22.5 °C
